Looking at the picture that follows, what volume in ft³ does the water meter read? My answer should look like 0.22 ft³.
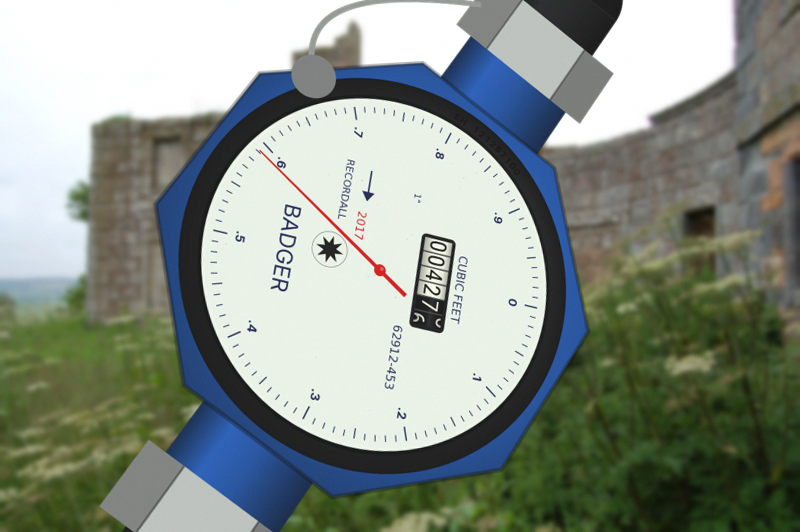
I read 4275.59 ft³
